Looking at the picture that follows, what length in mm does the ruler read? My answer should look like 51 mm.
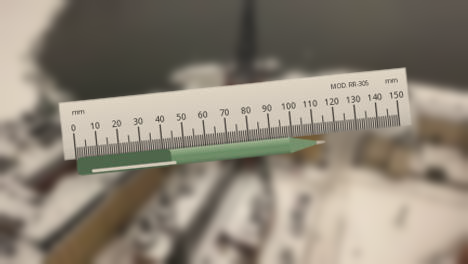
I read 115 mm
